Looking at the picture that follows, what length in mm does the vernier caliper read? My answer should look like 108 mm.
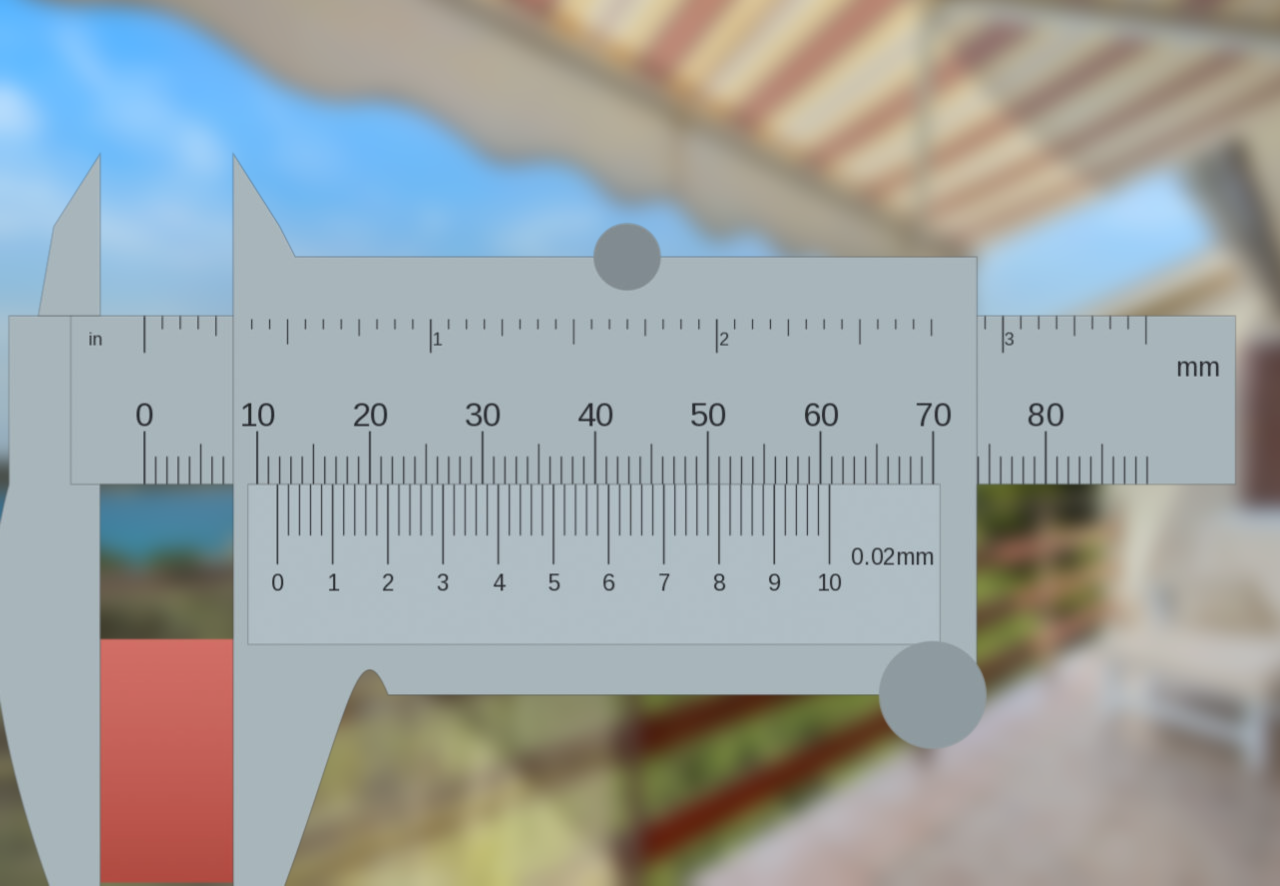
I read 11.8 mm
